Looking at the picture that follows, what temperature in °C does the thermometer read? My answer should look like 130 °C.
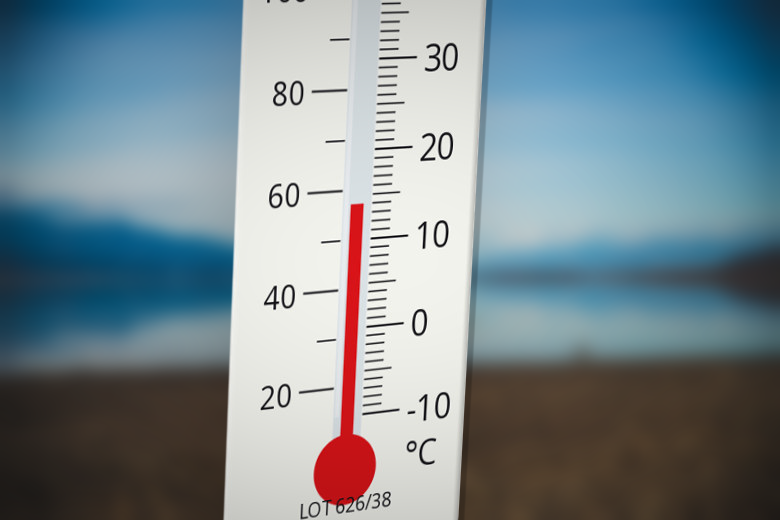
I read 14 °C
